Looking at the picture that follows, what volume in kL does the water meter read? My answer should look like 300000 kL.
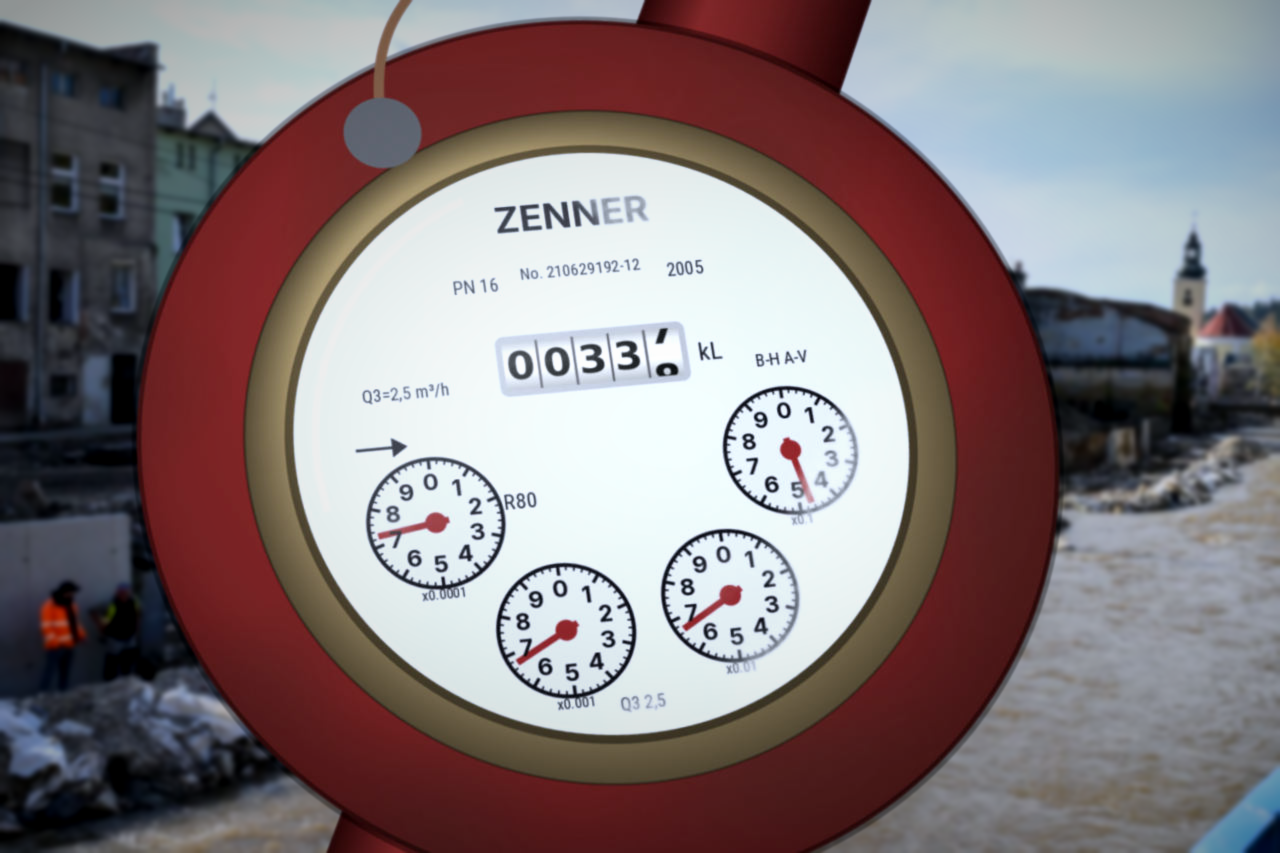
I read 337.4667 kL
